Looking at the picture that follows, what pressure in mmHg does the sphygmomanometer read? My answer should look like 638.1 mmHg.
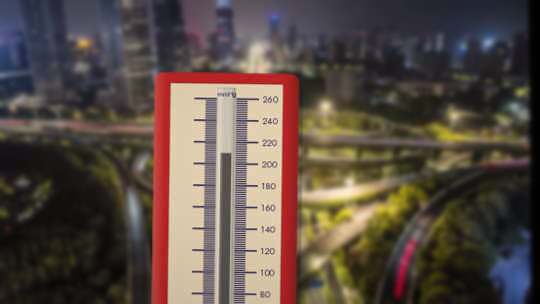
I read 210 mmHg
